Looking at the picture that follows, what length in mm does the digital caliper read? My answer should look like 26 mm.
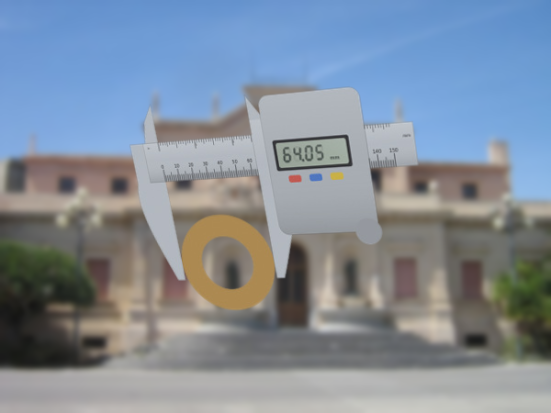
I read 64.05 mm
